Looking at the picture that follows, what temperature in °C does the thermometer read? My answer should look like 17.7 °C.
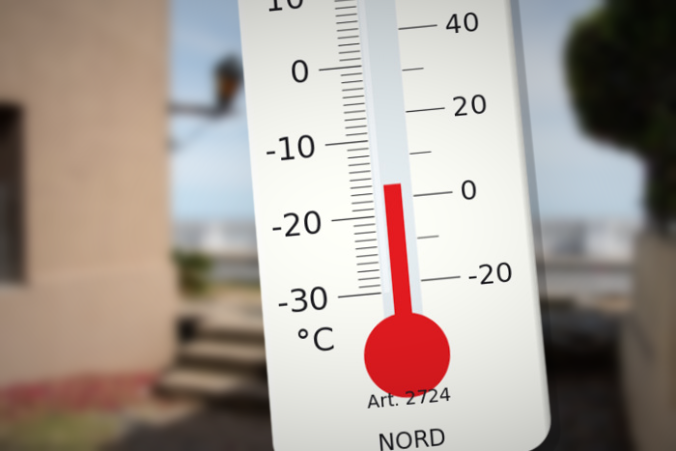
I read -16 °C
